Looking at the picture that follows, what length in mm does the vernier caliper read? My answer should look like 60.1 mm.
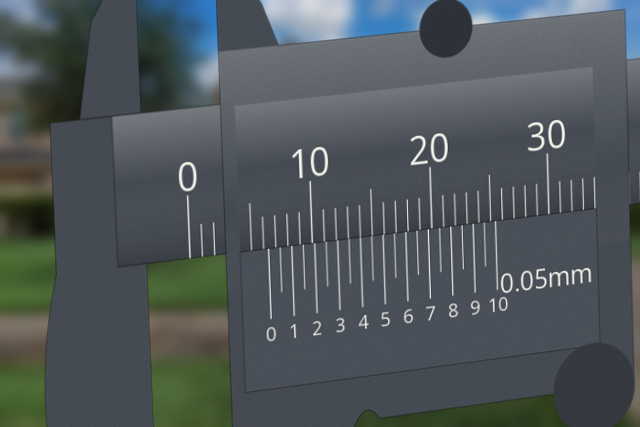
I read 6.4 mm
